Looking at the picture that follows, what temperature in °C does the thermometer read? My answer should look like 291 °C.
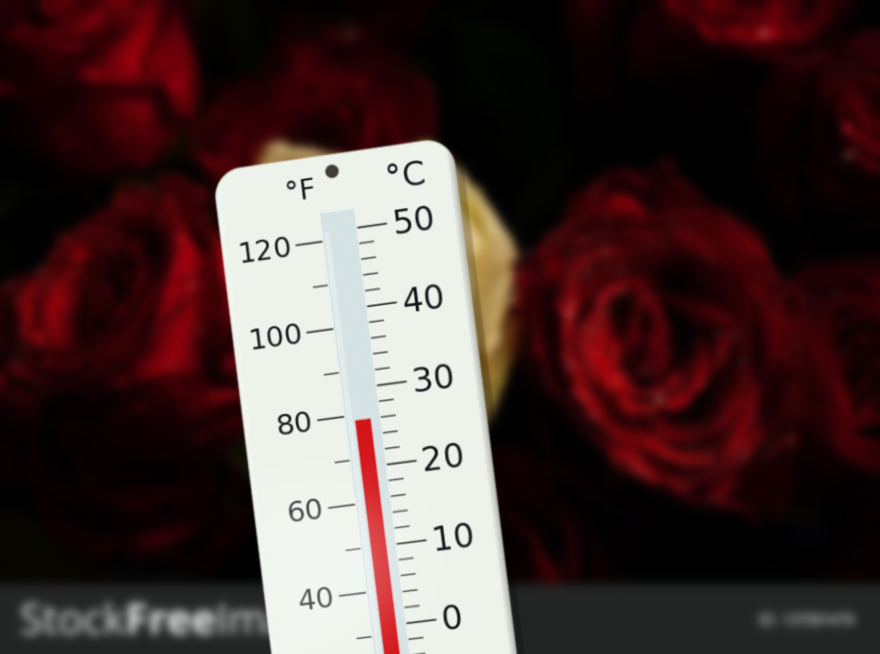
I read 26 °C
